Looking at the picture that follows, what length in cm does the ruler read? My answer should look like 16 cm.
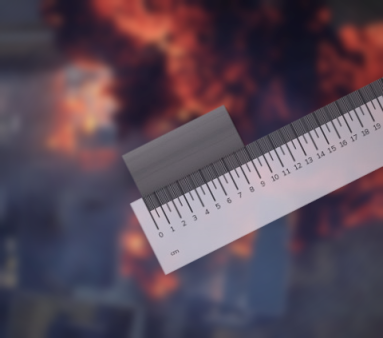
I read 9 cm
